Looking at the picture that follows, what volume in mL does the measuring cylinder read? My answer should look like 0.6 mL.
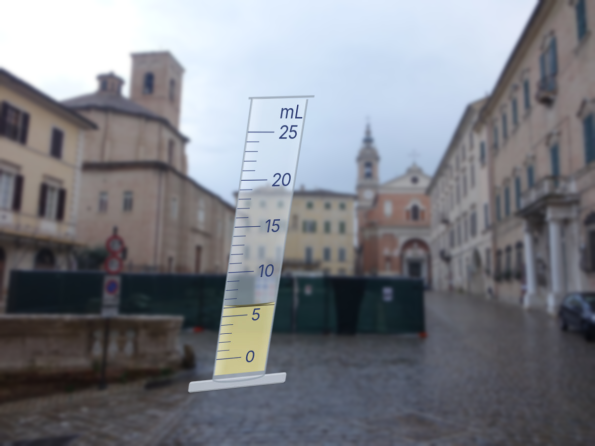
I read 6 mL
